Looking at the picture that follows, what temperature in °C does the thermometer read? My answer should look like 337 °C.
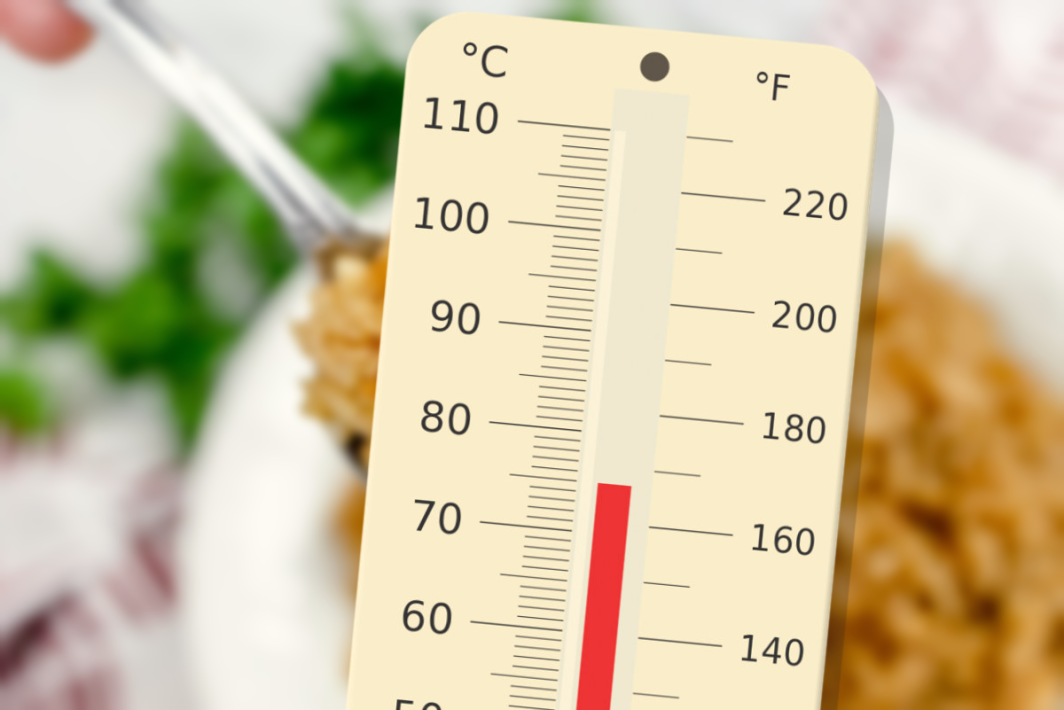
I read 75 °C
